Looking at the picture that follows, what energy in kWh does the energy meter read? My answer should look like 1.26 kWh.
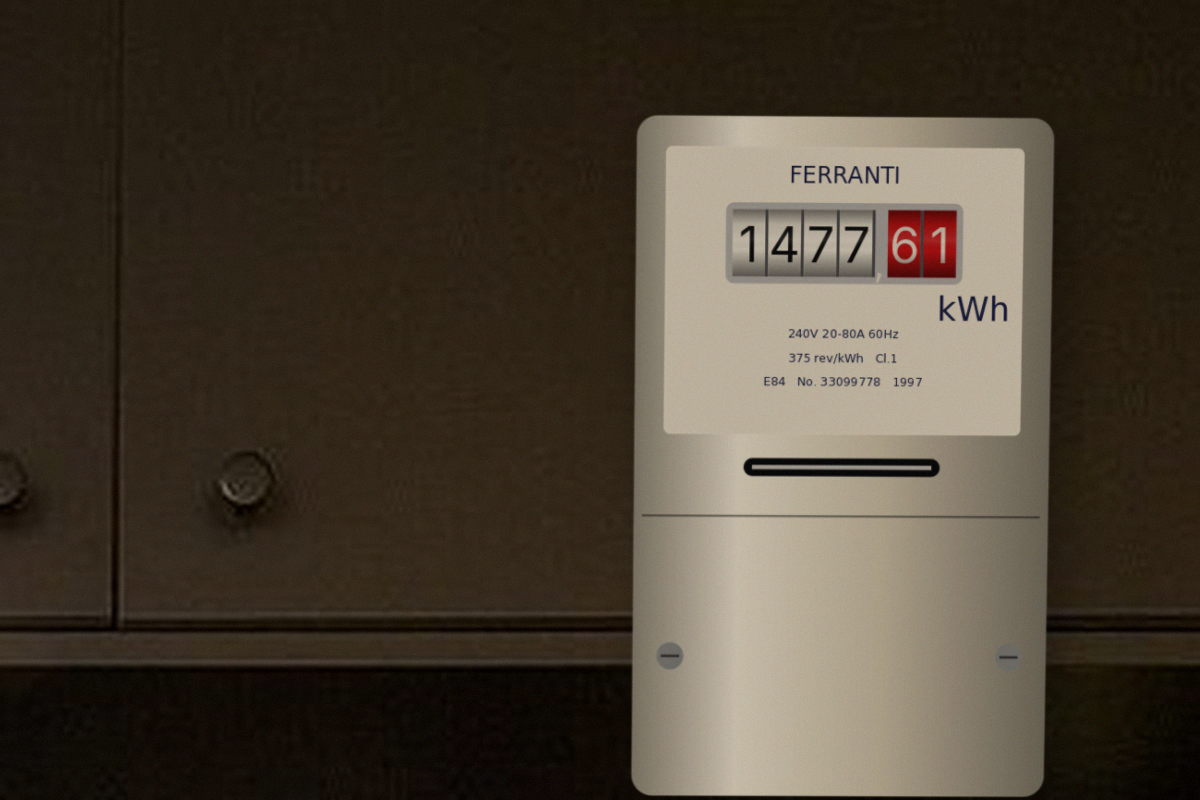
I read 1477.61 kWh
